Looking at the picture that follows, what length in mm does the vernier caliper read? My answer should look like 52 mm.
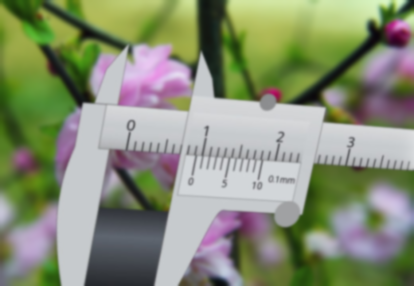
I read 9.2 mm
